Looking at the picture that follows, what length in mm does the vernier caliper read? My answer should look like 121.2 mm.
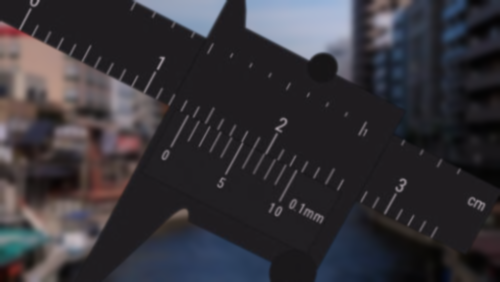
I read 13.6 mm
